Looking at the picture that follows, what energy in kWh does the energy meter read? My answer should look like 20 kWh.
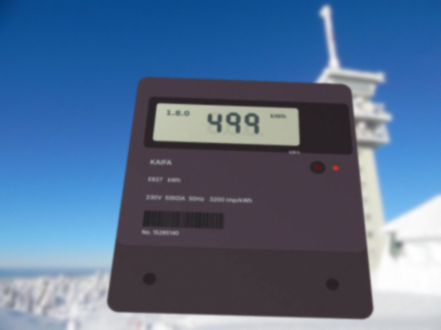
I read 499 kWh
